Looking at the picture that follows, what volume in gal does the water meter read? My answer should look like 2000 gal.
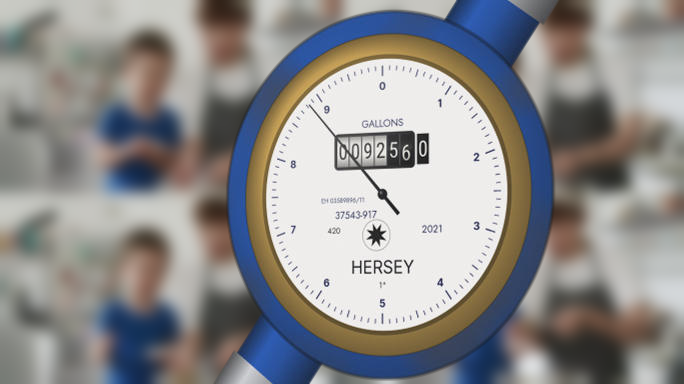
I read 92558.8 gal
